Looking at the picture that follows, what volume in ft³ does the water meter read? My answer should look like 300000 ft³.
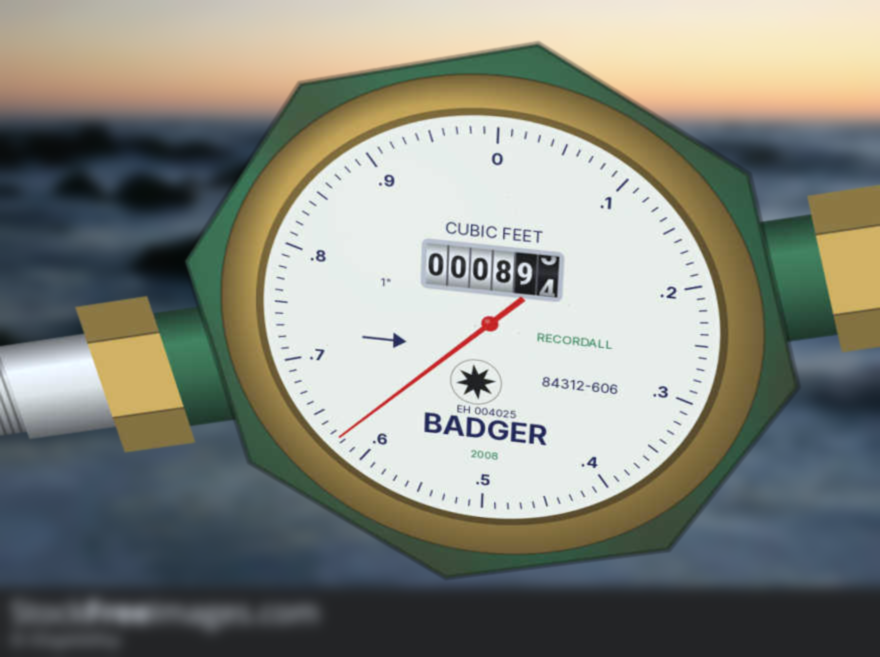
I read 893.62 ft³
